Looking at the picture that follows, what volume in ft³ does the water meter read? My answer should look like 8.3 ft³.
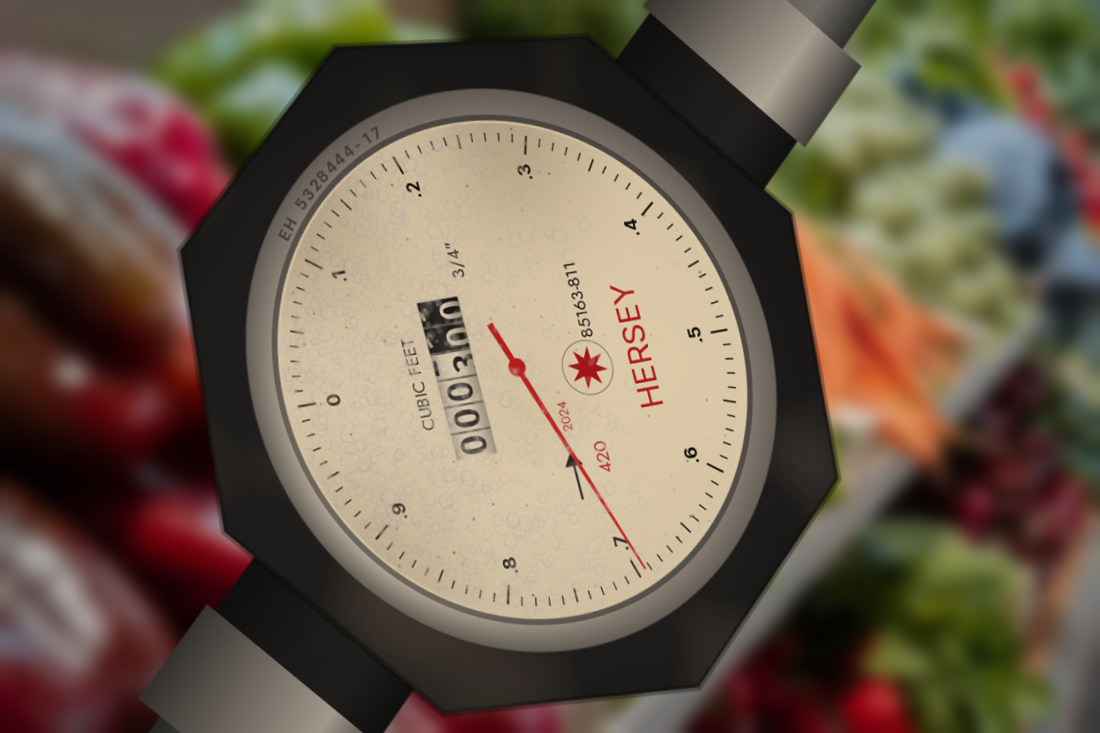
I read 299.69 ft³
